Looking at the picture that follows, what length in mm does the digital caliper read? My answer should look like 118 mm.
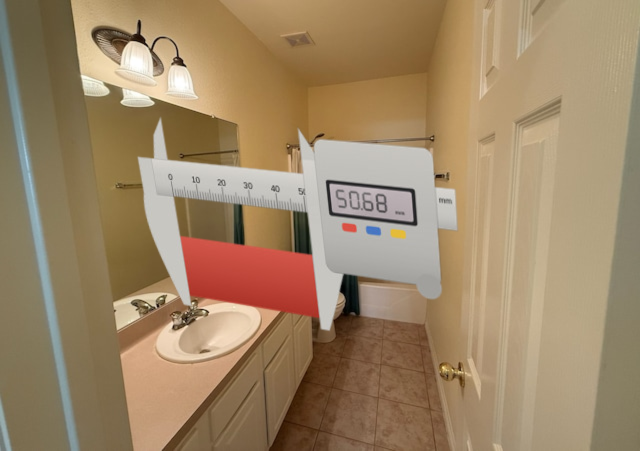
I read 50.68 mm
